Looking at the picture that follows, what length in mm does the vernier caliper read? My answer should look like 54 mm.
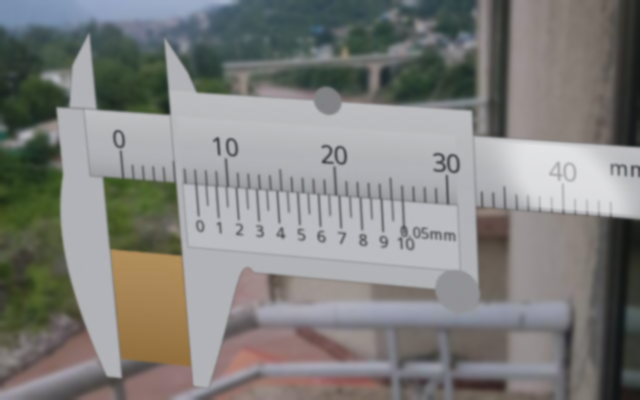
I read 7.0 mm
